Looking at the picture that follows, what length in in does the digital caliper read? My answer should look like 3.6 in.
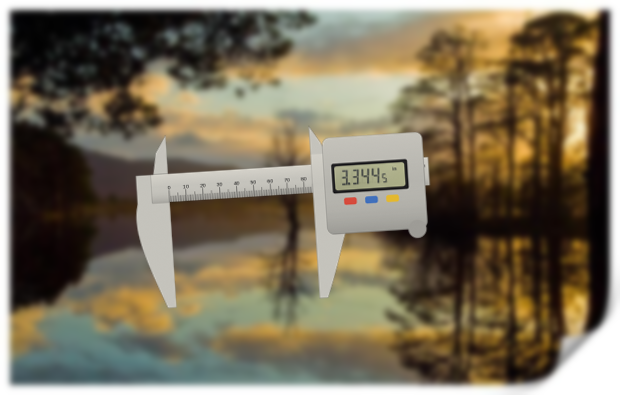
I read 3.3445 in
